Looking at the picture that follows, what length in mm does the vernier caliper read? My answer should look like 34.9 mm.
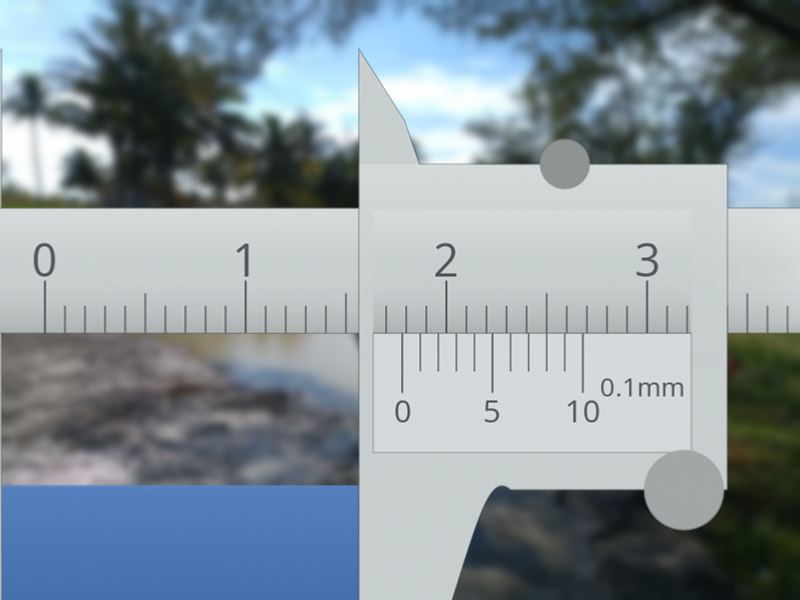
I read 17.8 mm
